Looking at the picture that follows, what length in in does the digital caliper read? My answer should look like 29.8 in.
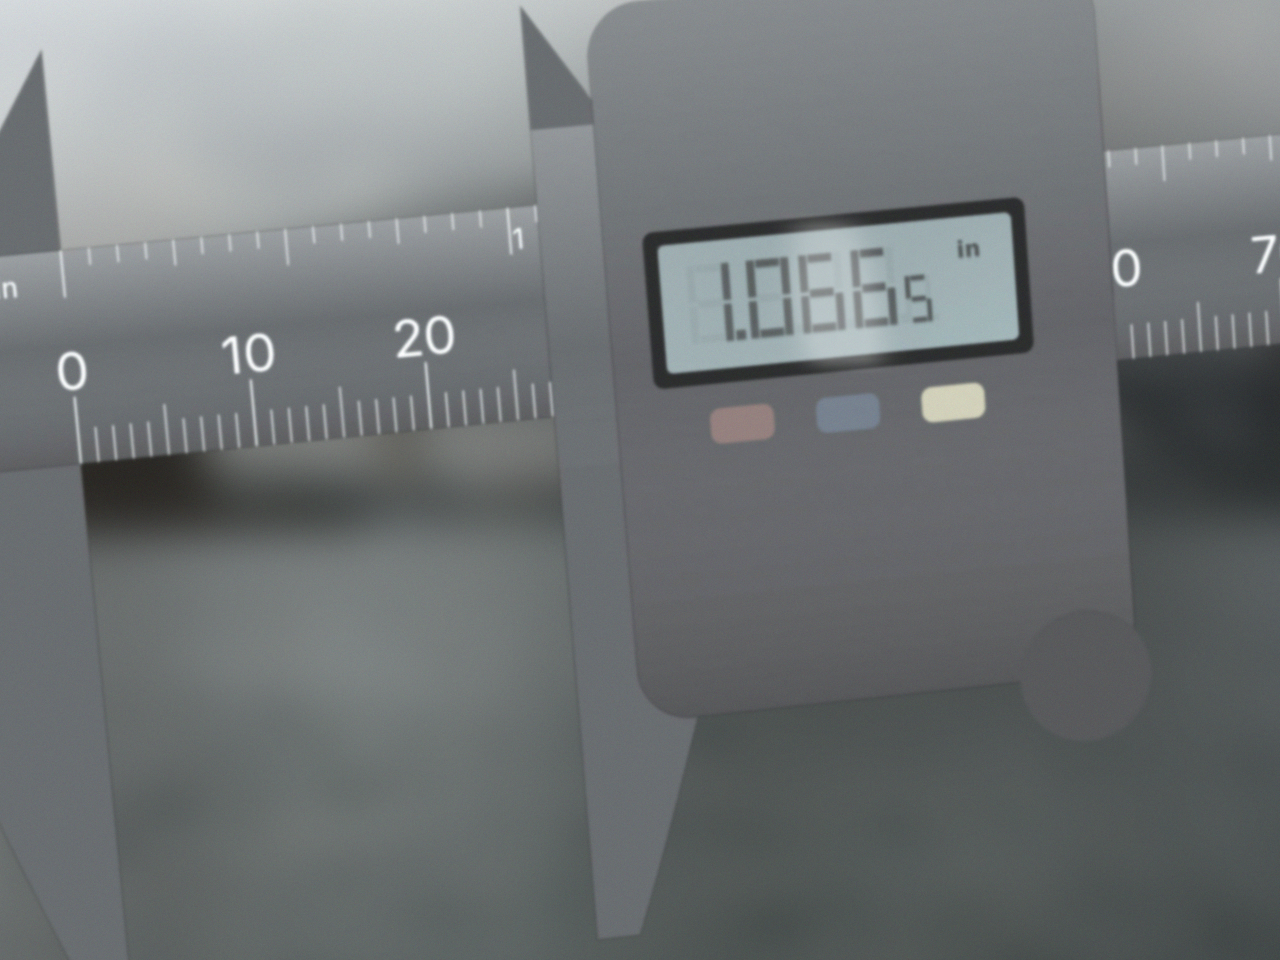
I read 1.0665 in
